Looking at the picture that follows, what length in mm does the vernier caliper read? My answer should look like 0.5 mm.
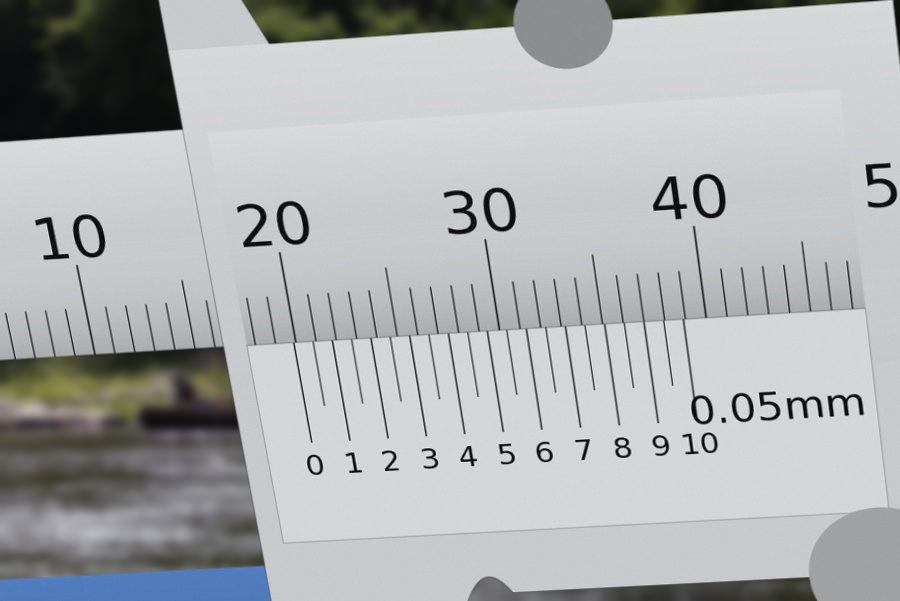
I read 19.9 mm
